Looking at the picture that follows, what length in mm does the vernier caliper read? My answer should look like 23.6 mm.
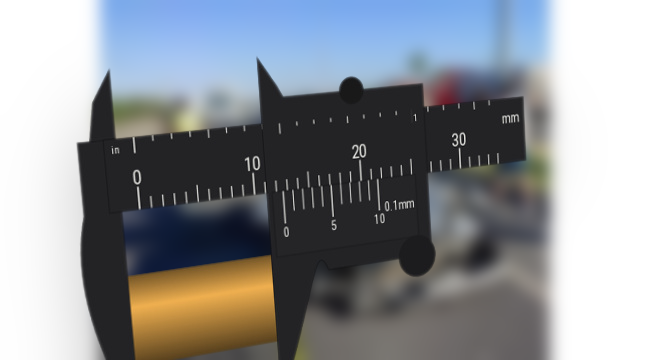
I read 12.6 mm
